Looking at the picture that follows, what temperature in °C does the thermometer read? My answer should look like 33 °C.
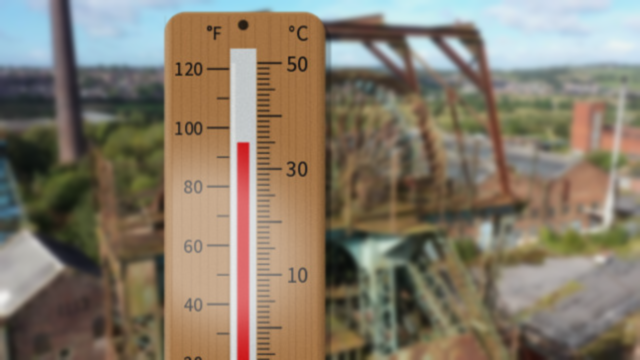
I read 35 °C
